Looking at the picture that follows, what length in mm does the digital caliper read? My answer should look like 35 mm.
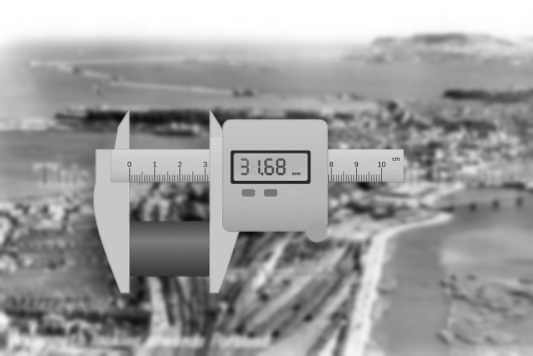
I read 31.68 mm
